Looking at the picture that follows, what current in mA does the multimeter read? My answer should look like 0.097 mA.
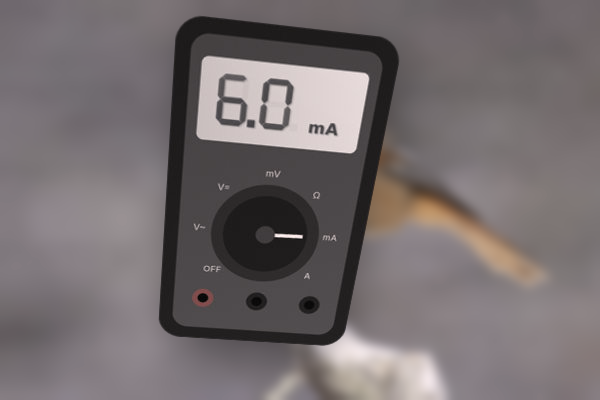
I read 6.0 mA
